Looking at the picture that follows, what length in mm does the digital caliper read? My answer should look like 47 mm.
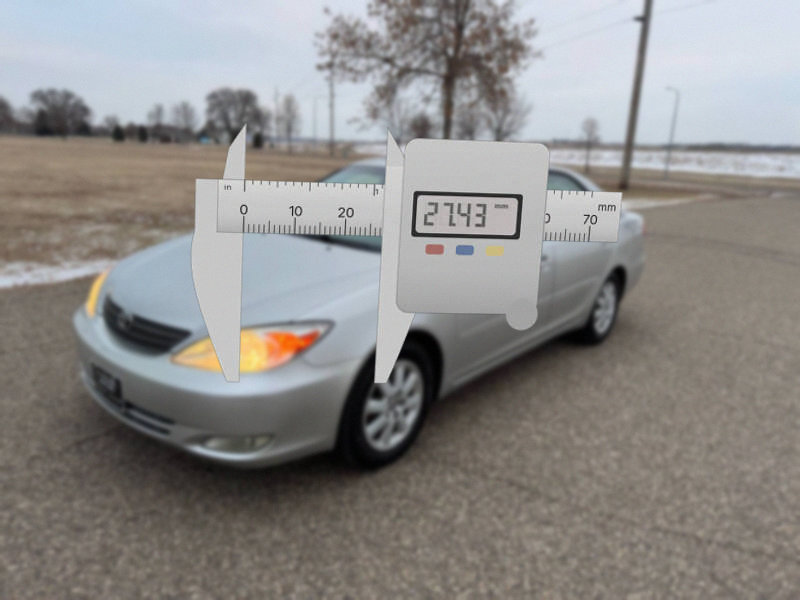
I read 27.43 mm
